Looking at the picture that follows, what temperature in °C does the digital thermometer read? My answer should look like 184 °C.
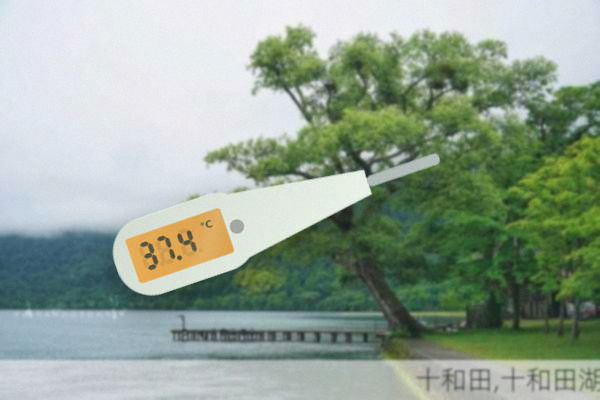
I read 37.4 °C
